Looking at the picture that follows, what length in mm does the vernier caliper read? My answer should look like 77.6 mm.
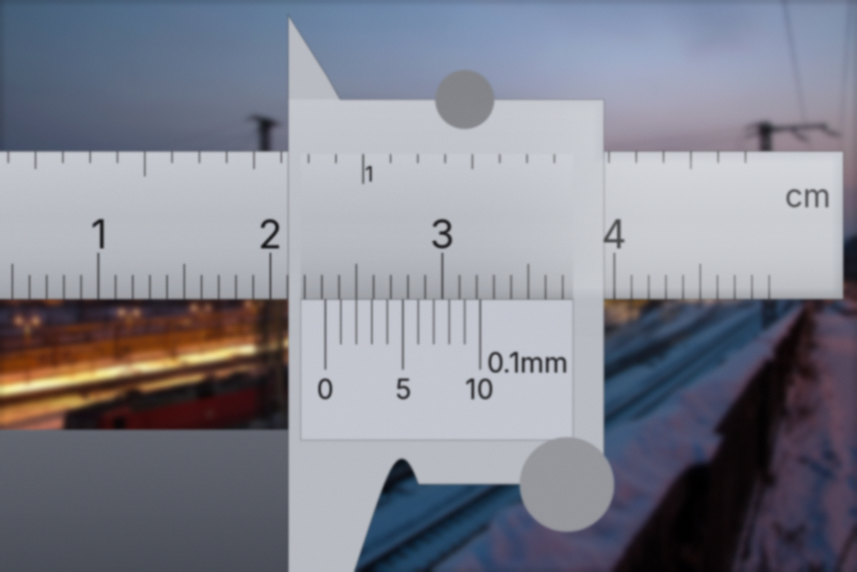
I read 23.2 mm
